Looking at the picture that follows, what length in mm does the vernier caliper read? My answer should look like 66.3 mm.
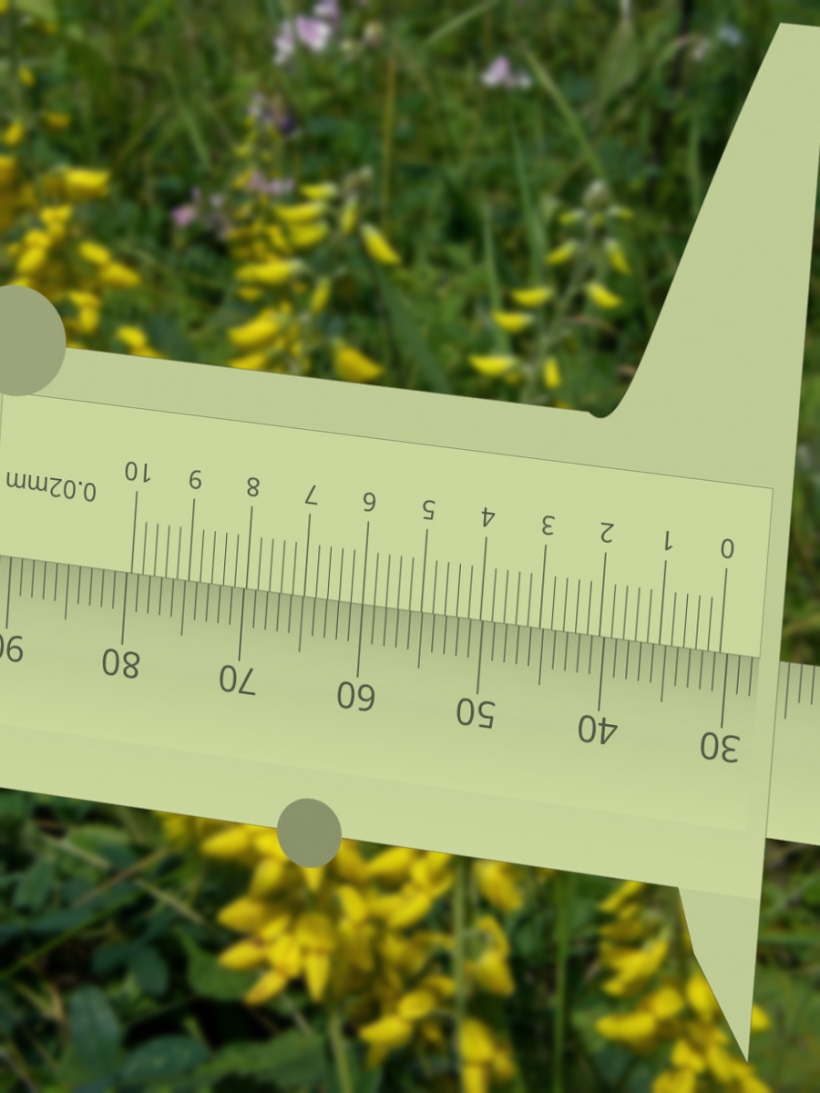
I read 30.6 mm
